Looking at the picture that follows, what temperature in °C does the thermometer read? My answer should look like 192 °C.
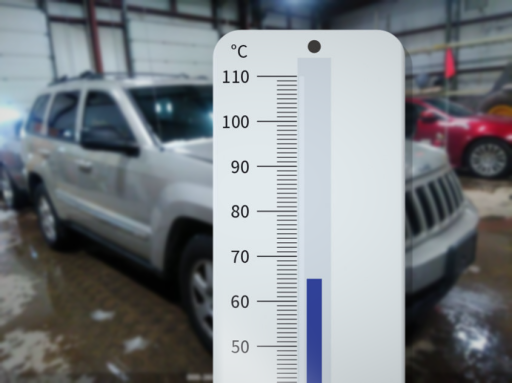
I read 65 °C
